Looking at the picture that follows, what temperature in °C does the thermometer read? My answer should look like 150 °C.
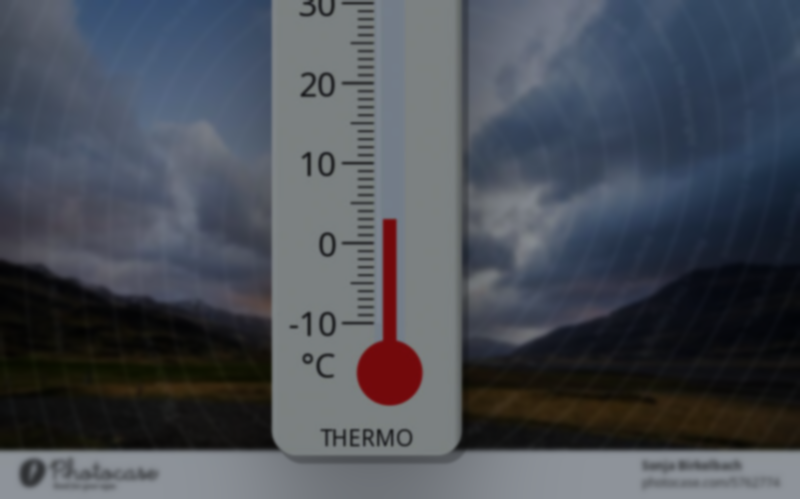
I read 3 °C
